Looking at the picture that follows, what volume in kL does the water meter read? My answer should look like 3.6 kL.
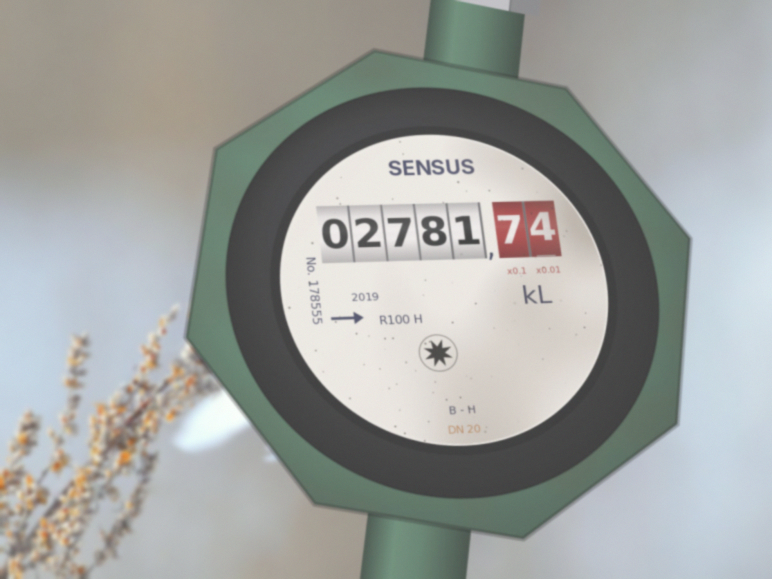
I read 2781.74 kL
